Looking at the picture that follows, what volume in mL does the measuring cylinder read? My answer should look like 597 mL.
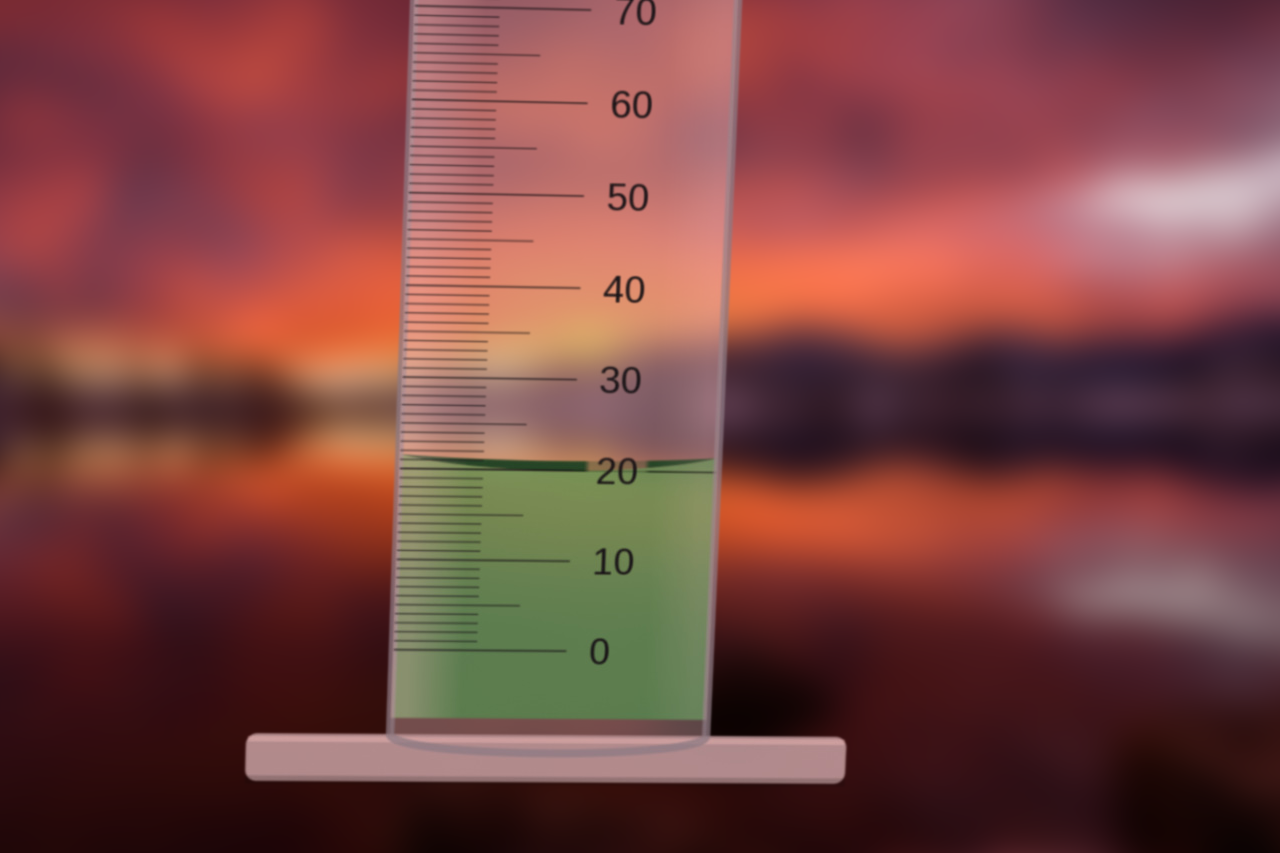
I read 20 mL
